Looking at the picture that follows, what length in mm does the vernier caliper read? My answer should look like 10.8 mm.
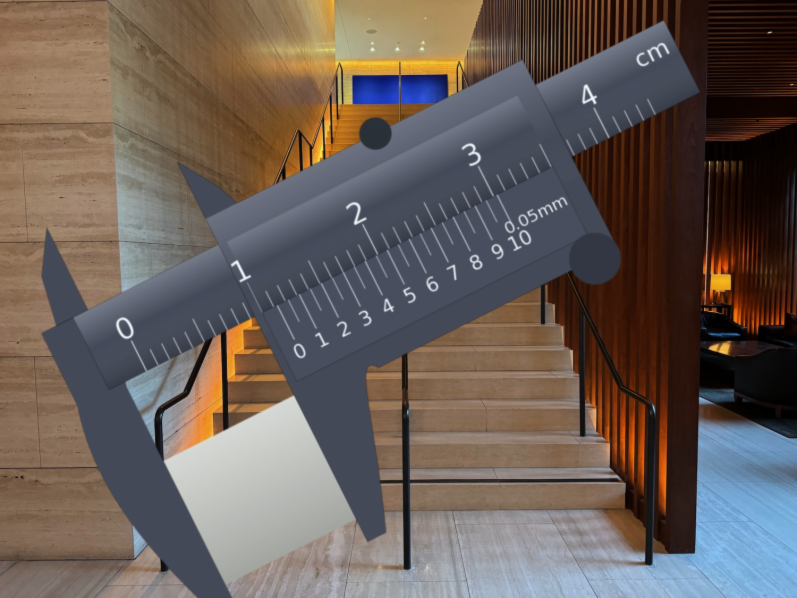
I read 11.3 mm
